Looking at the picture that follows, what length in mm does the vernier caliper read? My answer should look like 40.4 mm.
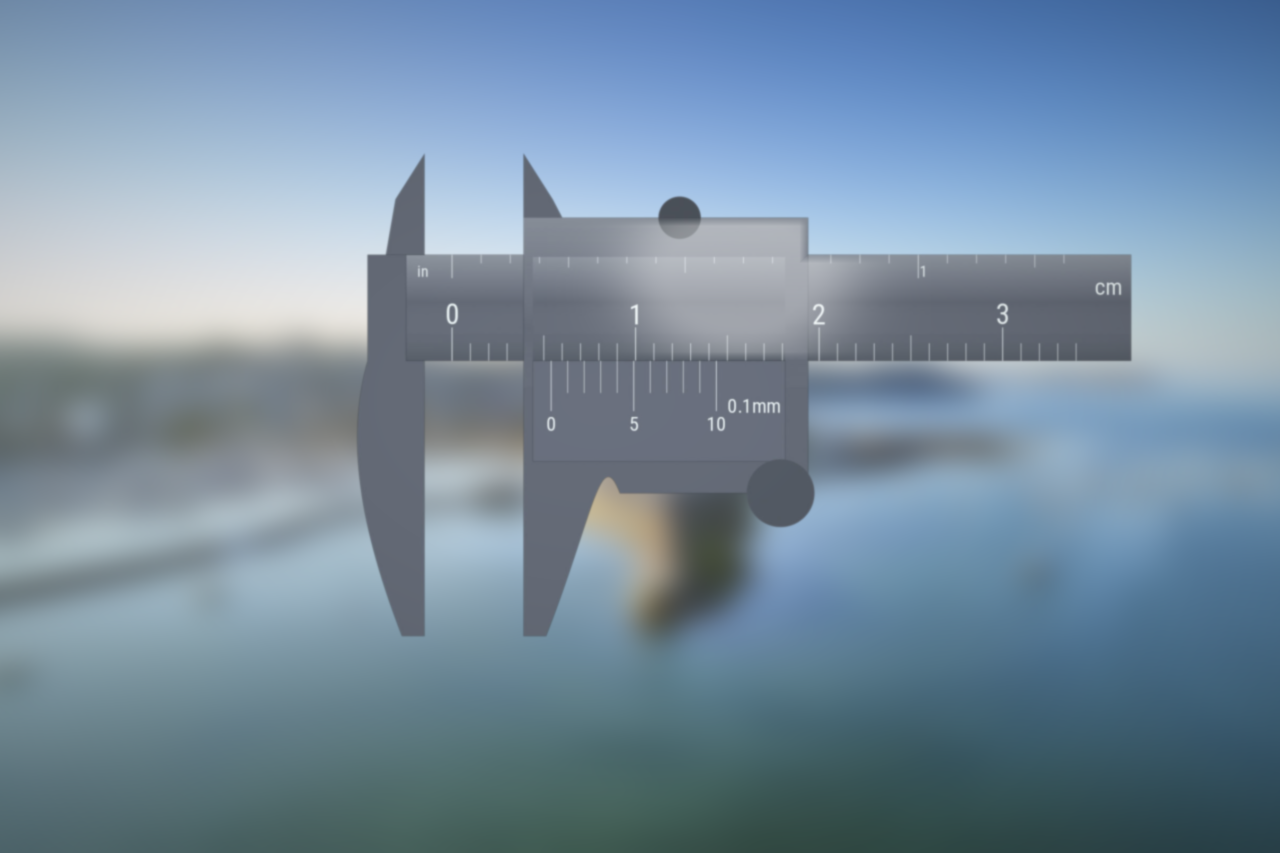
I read 5.4 mm
